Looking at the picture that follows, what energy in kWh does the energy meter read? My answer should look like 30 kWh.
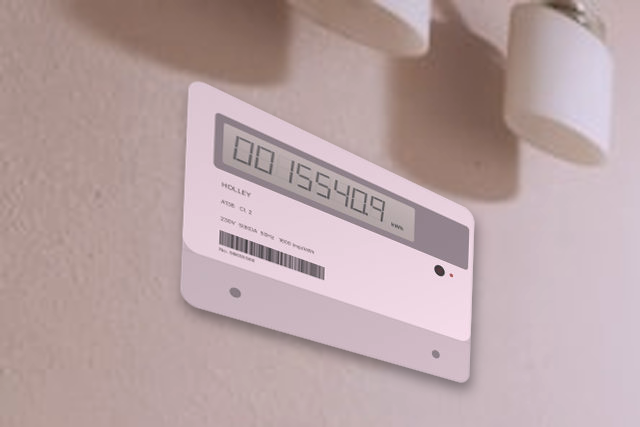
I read 15540.9 kWh
